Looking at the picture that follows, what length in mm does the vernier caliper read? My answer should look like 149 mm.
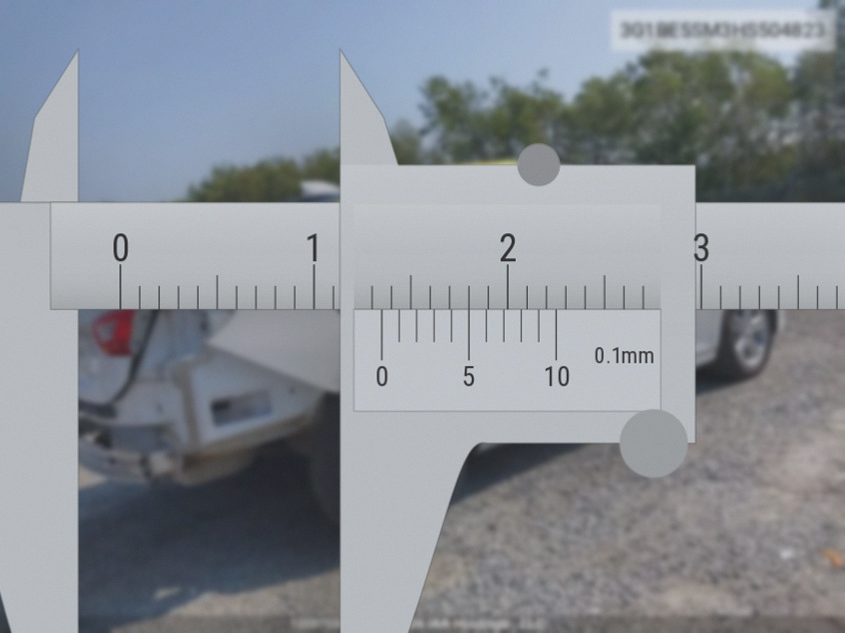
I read 13.5 mm
